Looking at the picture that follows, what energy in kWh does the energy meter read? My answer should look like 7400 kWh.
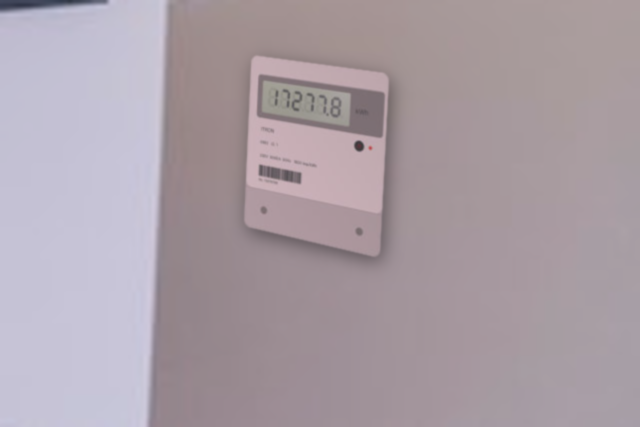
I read 17277.8 kWh
